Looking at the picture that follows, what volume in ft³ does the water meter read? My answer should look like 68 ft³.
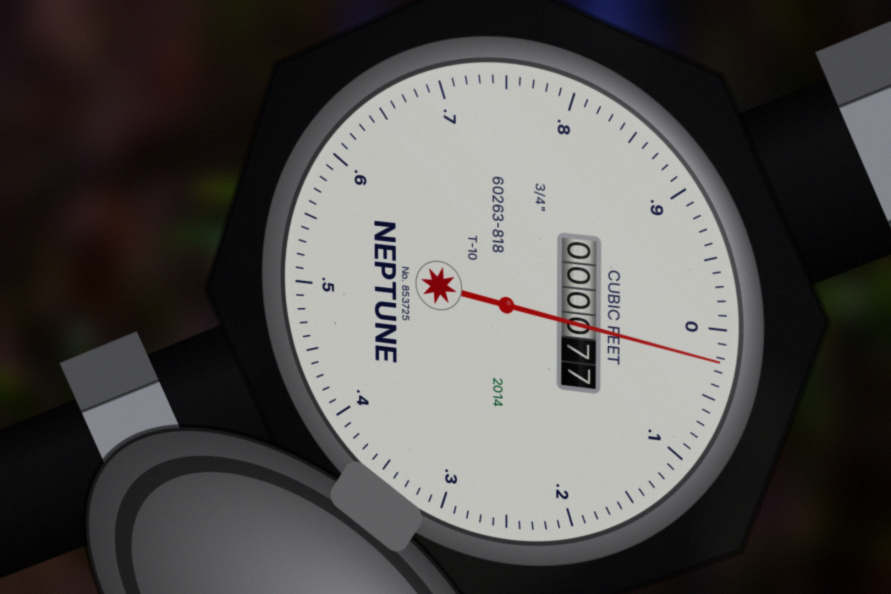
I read 77.02 ft³
